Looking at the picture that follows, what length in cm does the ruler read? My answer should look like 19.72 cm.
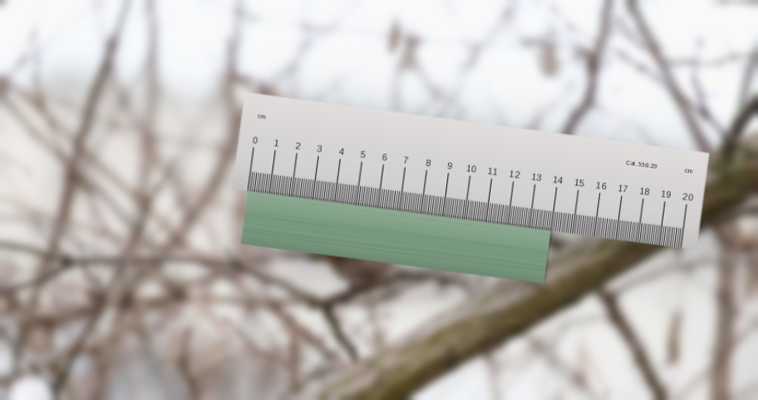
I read 14 cm
